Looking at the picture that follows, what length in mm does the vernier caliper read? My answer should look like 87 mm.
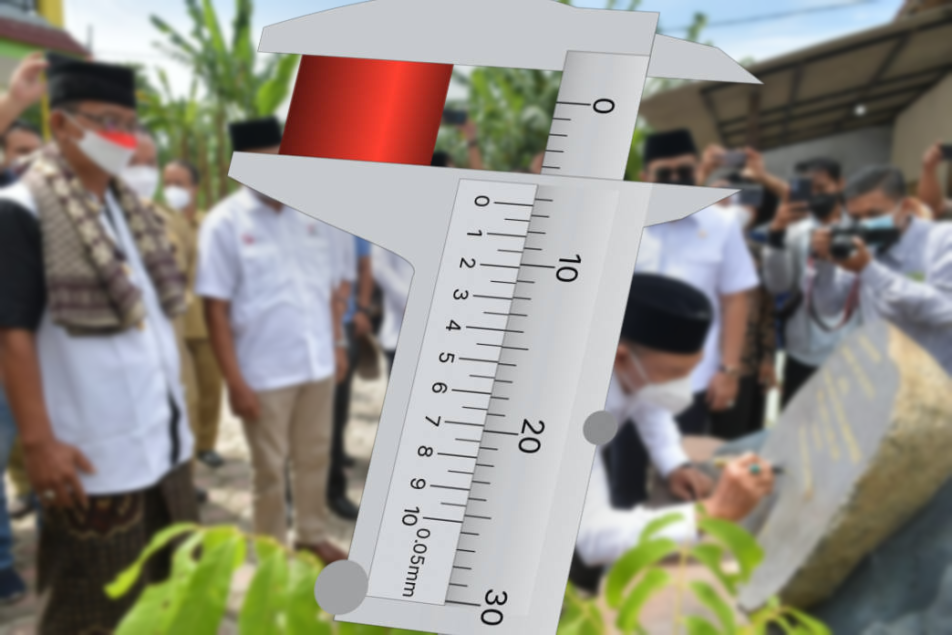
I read 6.4 mm
